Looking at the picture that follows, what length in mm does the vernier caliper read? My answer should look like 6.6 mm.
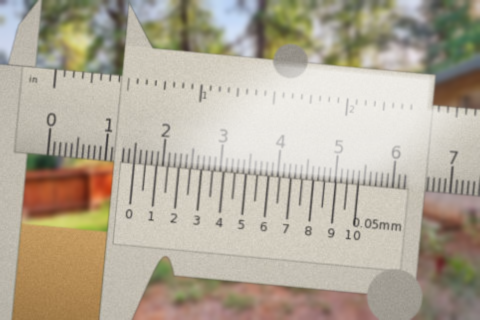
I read 15.0 mm
